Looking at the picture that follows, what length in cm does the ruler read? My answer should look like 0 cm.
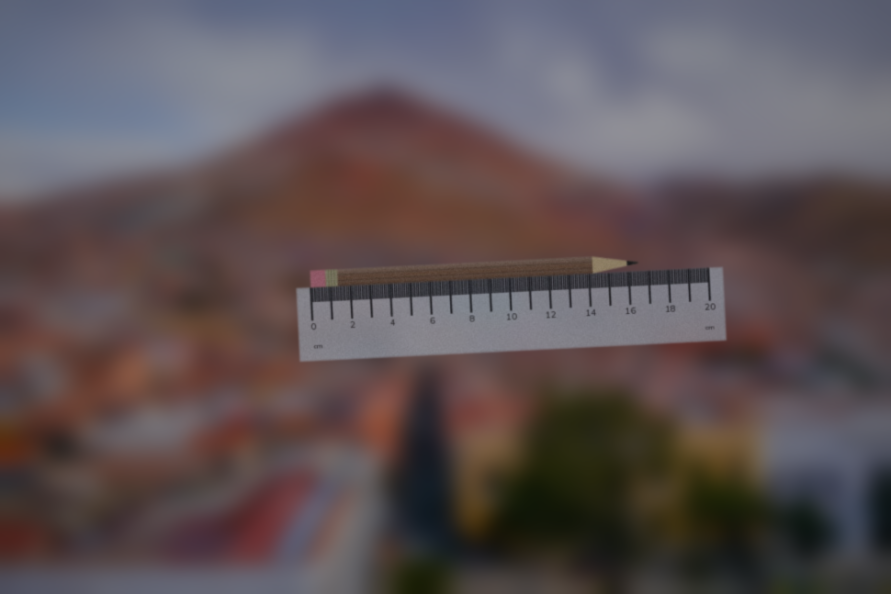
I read 16.5 cm
